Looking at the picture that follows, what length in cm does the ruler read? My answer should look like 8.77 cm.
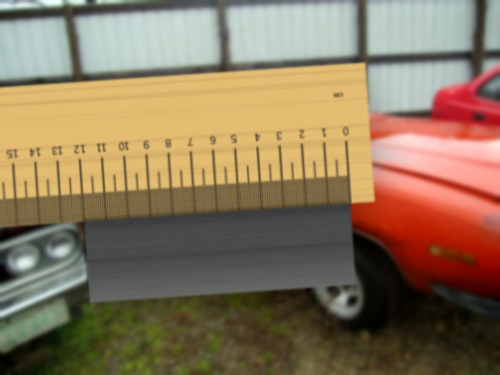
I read 12 cm
